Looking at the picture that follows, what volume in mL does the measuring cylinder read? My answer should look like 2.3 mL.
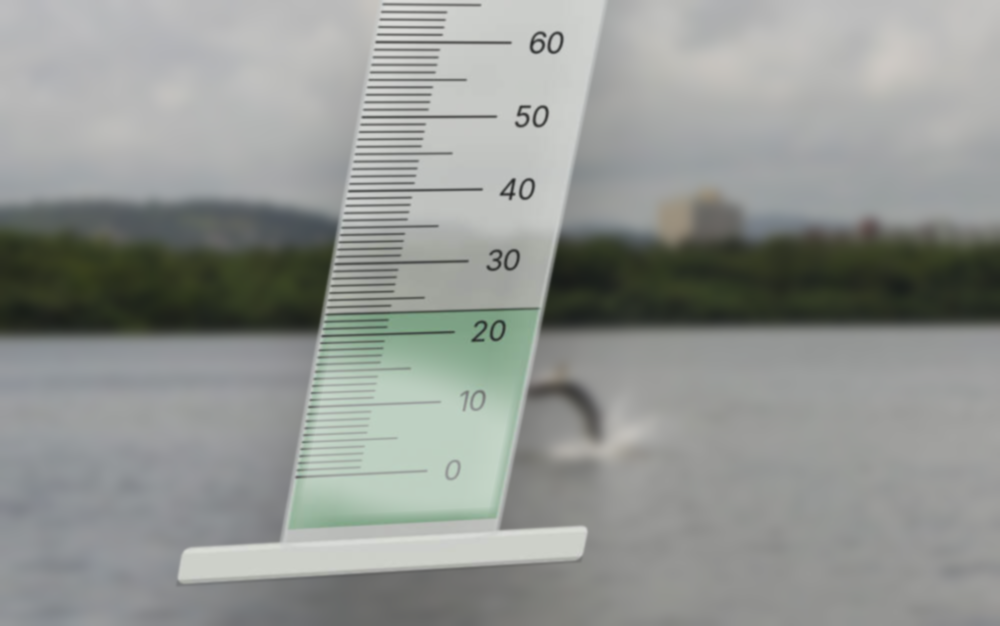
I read 23 mL
